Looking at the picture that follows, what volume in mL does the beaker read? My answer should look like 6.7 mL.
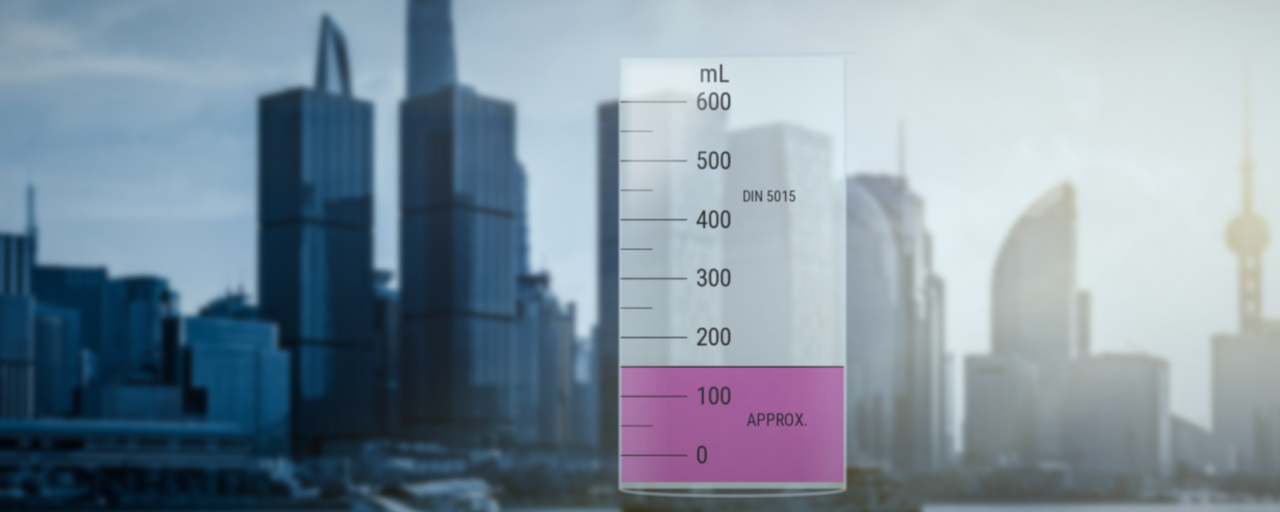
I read 150 mL
